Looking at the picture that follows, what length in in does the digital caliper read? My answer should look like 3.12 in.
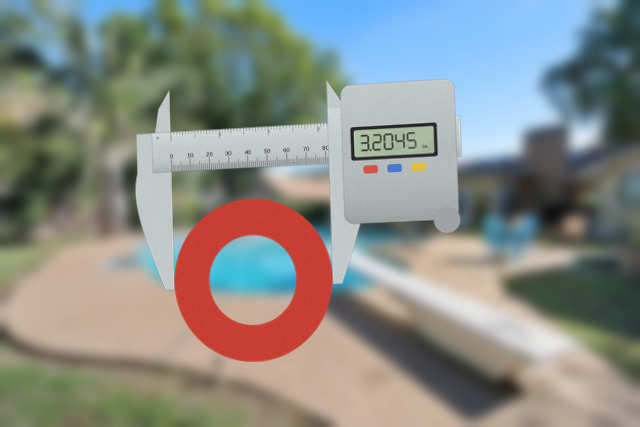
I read 3.2045 in
